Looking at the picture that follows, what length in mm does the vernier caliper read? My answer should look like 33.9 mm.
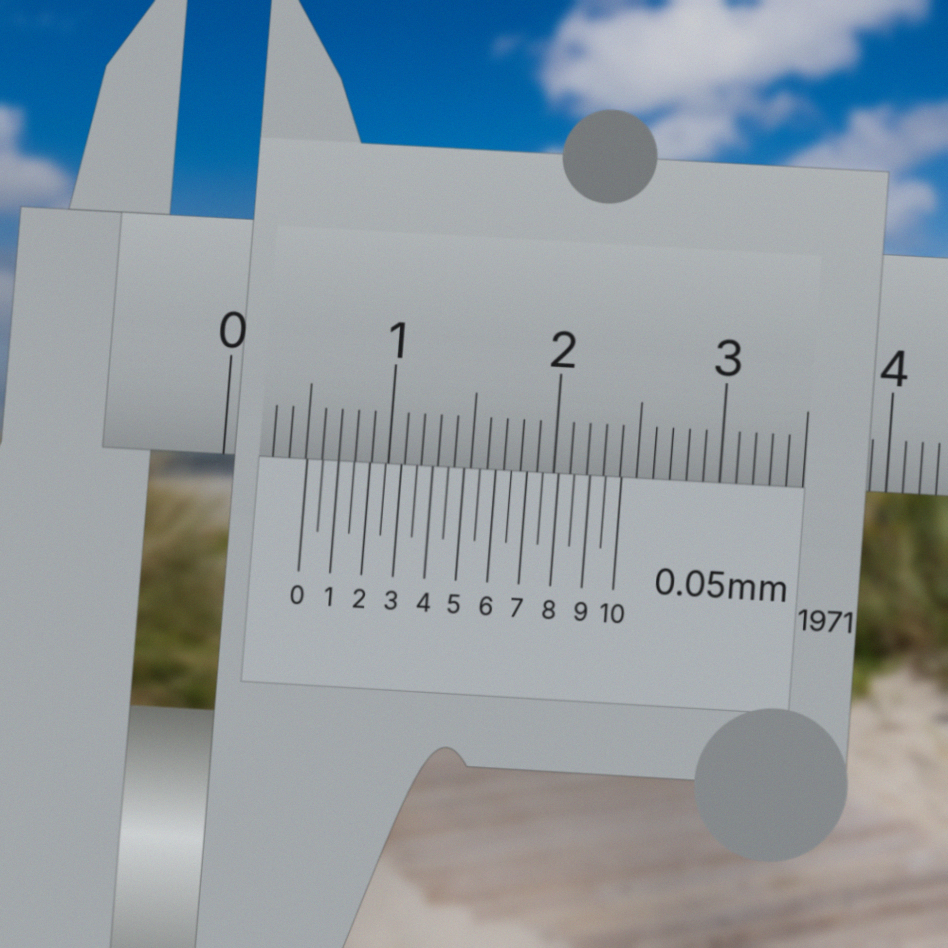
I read 5.1 mm
